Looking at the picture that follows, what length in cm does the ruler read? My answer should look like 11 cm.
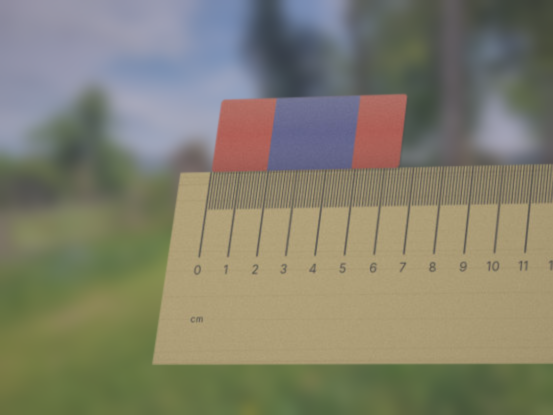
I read 6.5 cm
